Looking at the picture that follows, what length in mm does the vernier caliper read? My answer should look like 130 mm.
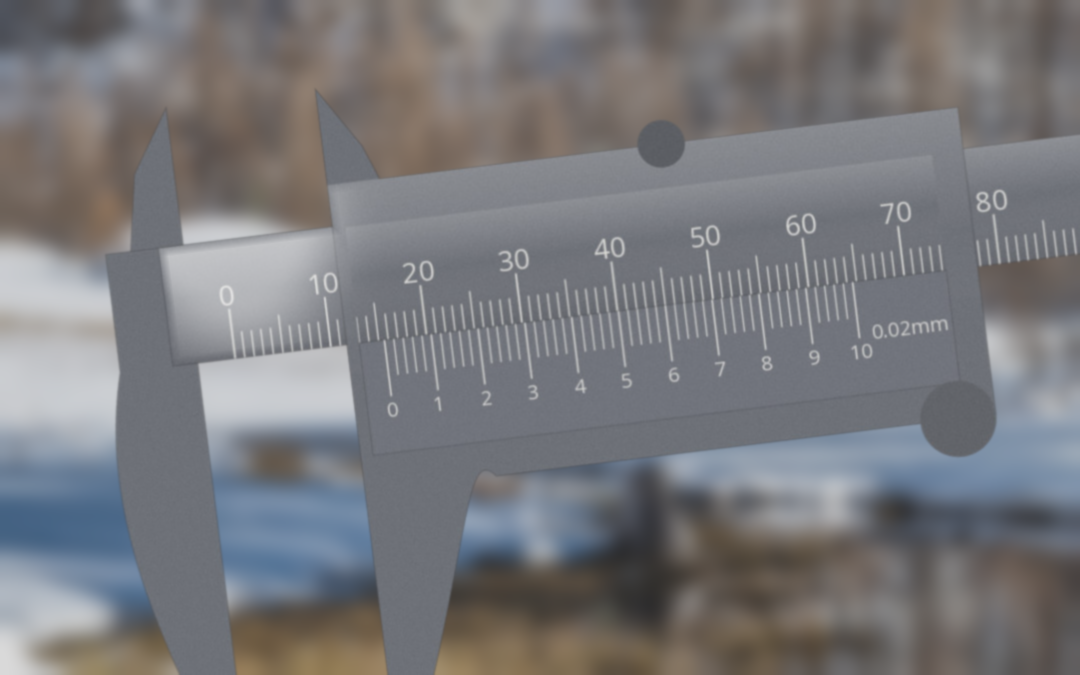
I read 15.6 mm
